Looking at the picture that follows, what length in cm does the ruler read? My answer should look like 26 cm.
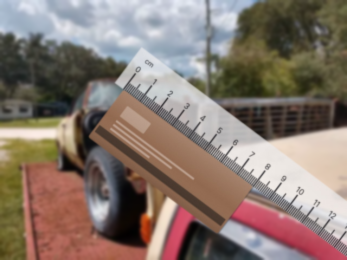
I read 8 cm
